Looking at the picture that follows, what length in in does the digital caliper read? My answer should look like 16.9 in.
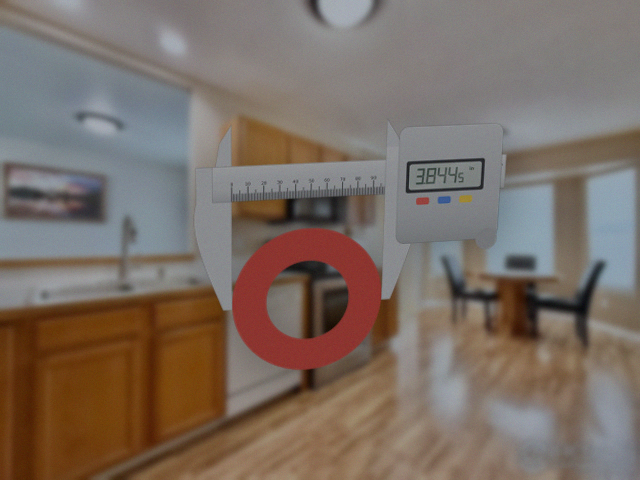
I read 3.8445 in
